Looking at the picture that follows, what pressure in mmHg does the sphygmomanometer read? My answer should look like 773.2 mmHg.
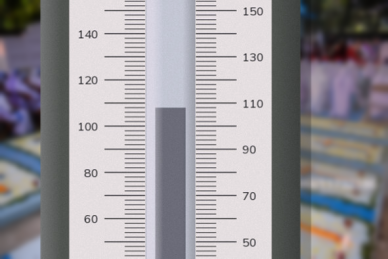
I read 108 mmHg
